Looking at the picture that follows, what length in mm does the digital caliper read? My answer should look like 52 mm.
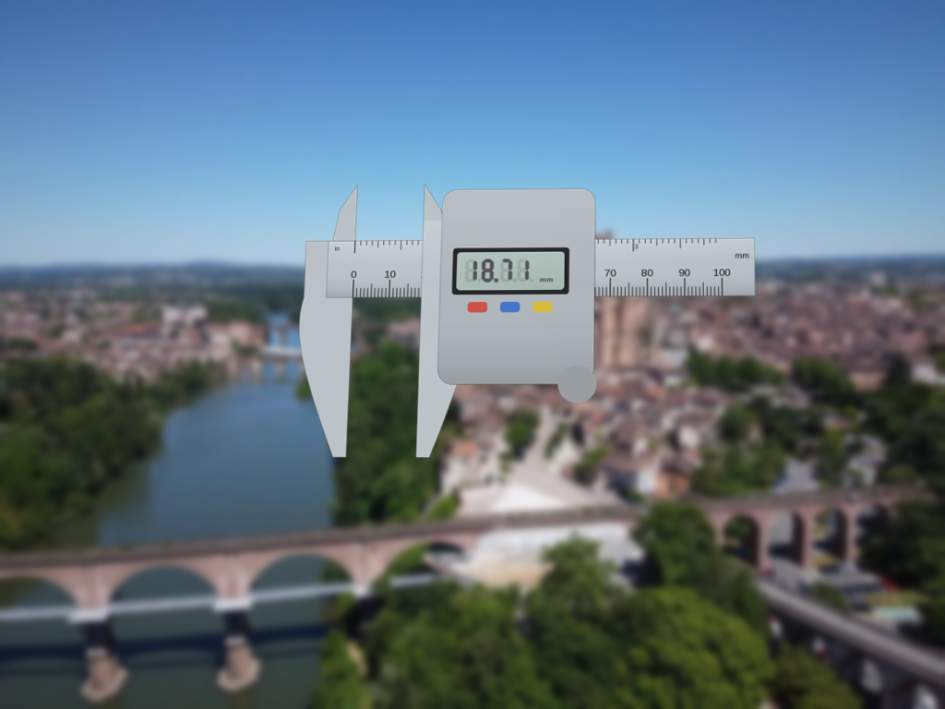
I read 18.71 mm
